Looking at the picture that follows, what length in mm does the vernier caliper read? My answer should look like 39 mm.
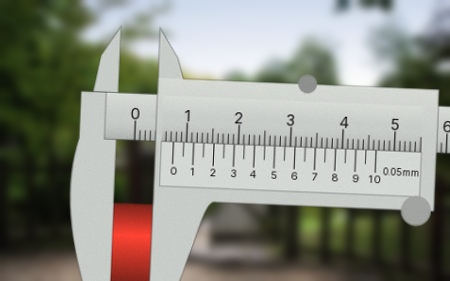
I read 7.5 mm
